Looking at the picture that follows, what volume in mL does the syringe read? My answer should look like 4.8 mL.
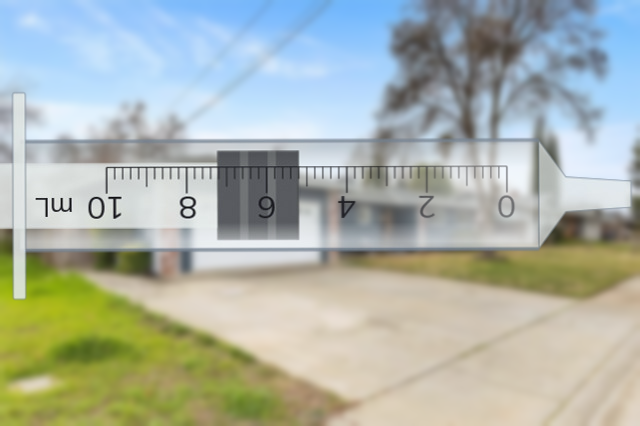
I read 5.2 mL
